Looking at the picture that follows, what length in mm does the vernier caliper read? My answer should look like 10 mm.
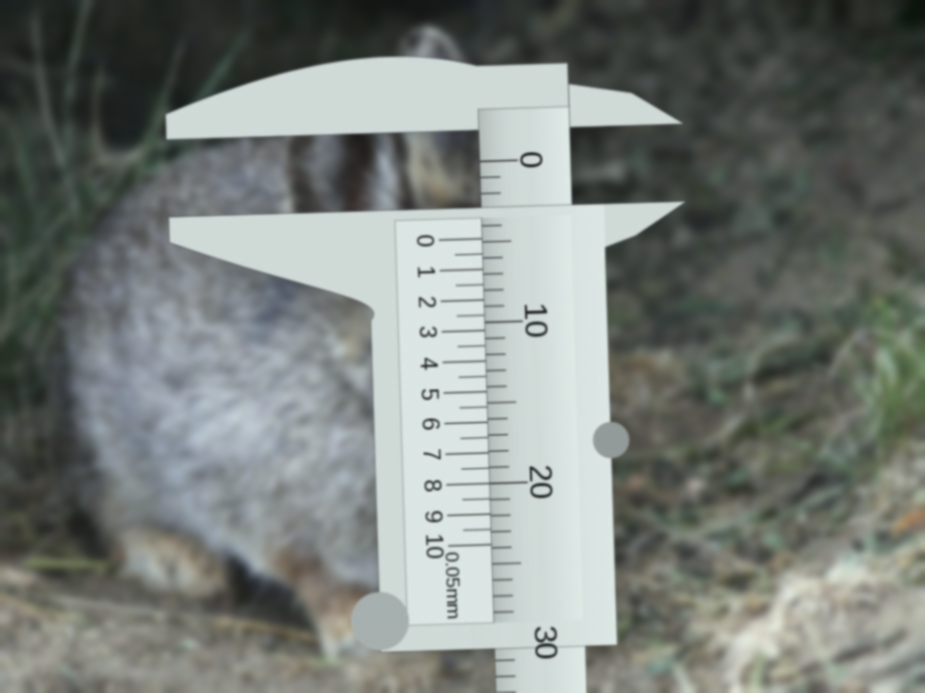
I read 4.8 mm
